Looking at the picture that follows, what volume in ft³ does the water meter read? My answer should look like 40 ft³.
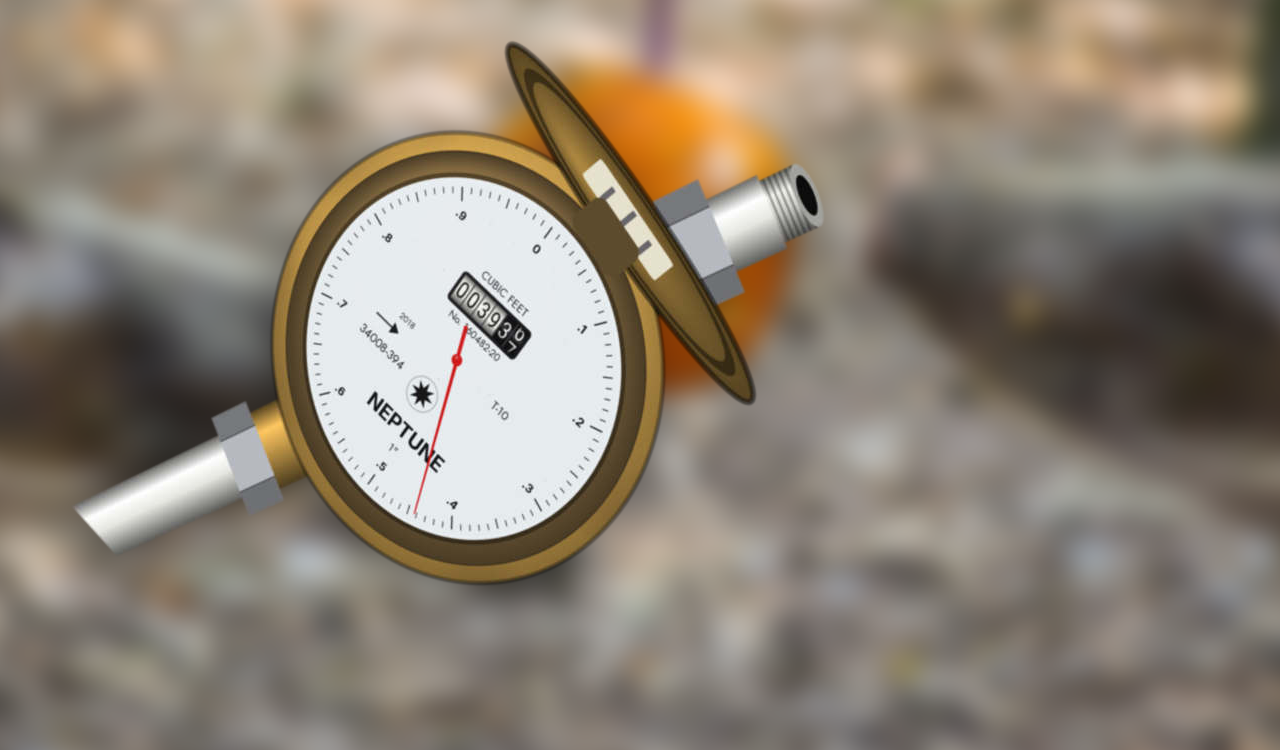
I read 3936.44 ft³
